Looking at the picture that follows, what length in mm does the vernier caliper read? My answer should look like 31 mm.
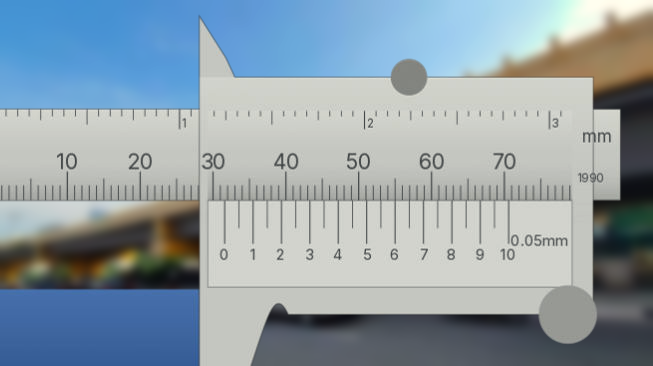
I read 31.6 mm
